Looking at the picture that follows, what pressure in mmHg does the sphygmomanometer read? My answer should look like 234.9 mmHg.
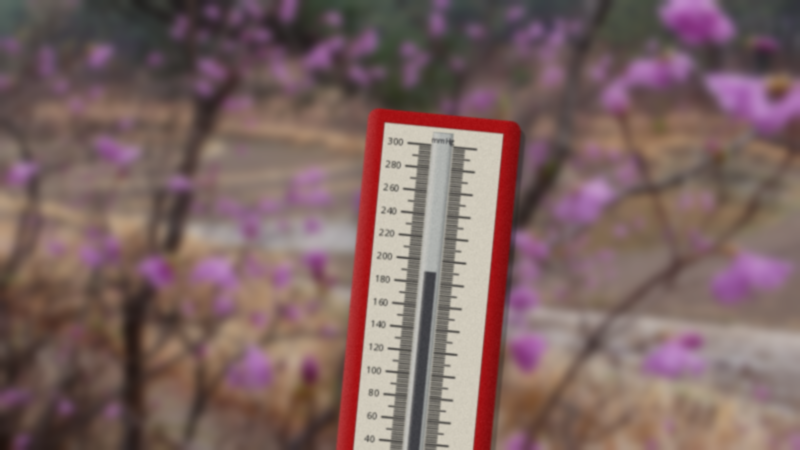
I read 190 mmHg
